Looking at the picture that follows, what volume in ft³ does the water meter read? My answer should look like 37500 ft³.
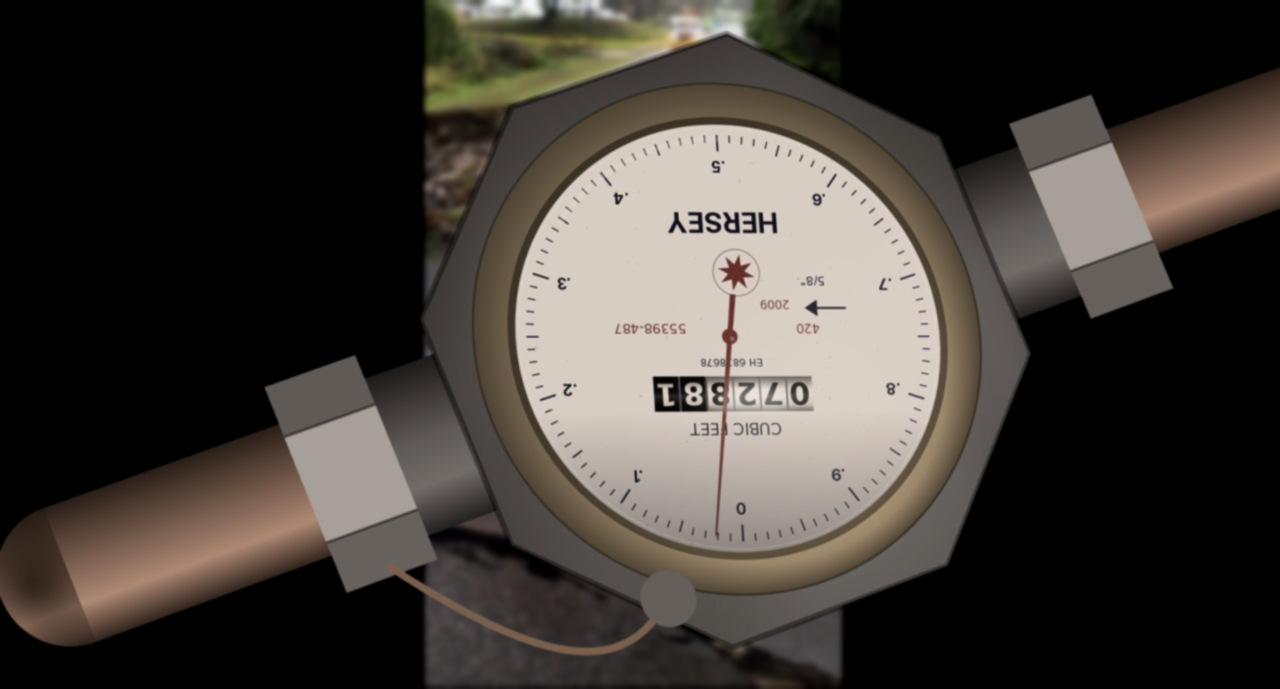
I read 72881.02 ft³
